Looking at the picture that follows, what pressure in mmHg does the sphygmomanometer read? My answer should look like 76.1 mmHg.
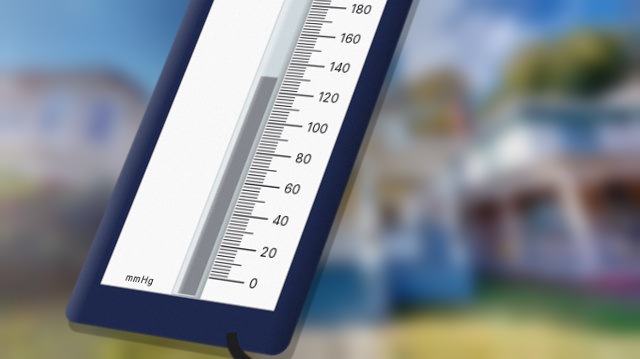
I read 130 mmHg
